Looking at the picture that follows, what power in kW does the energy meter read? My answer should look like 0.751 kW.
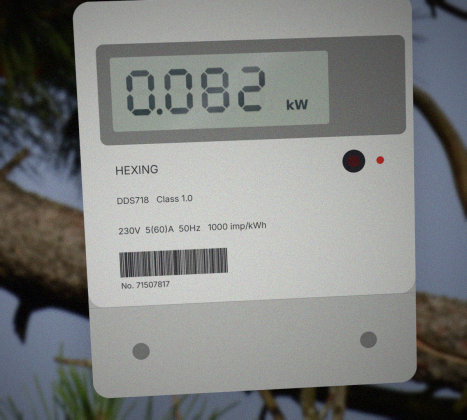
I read 0.082 kW
